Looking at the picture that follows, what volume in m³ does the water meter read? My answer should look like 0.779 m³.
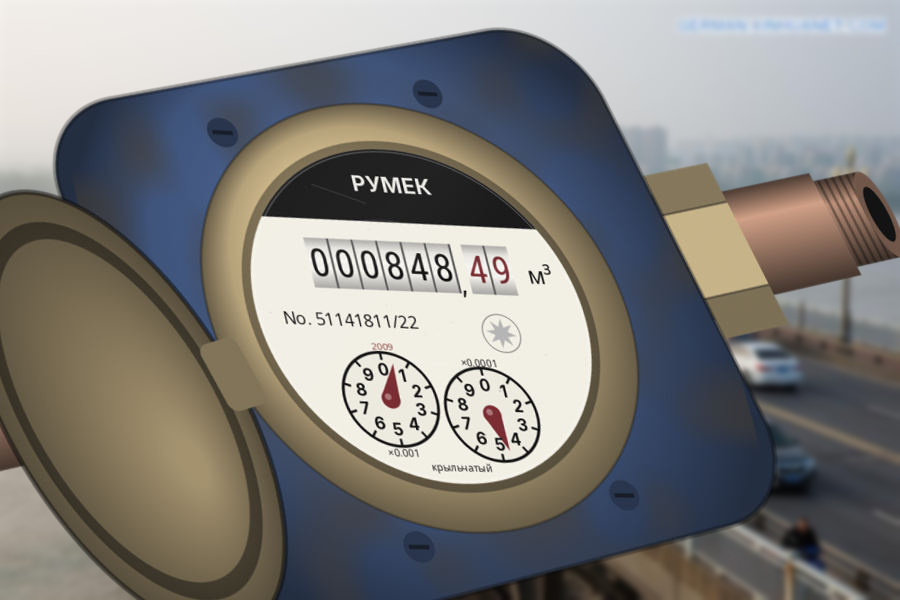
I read 848.4904 m³
